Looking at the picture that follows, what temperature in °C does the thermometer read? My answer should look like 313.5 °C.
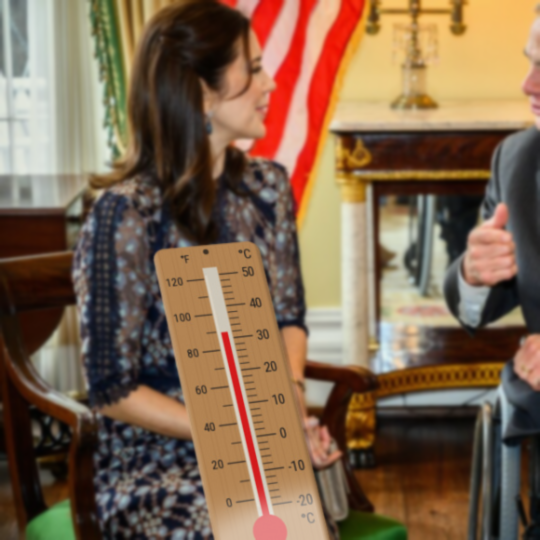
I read 32 °C
